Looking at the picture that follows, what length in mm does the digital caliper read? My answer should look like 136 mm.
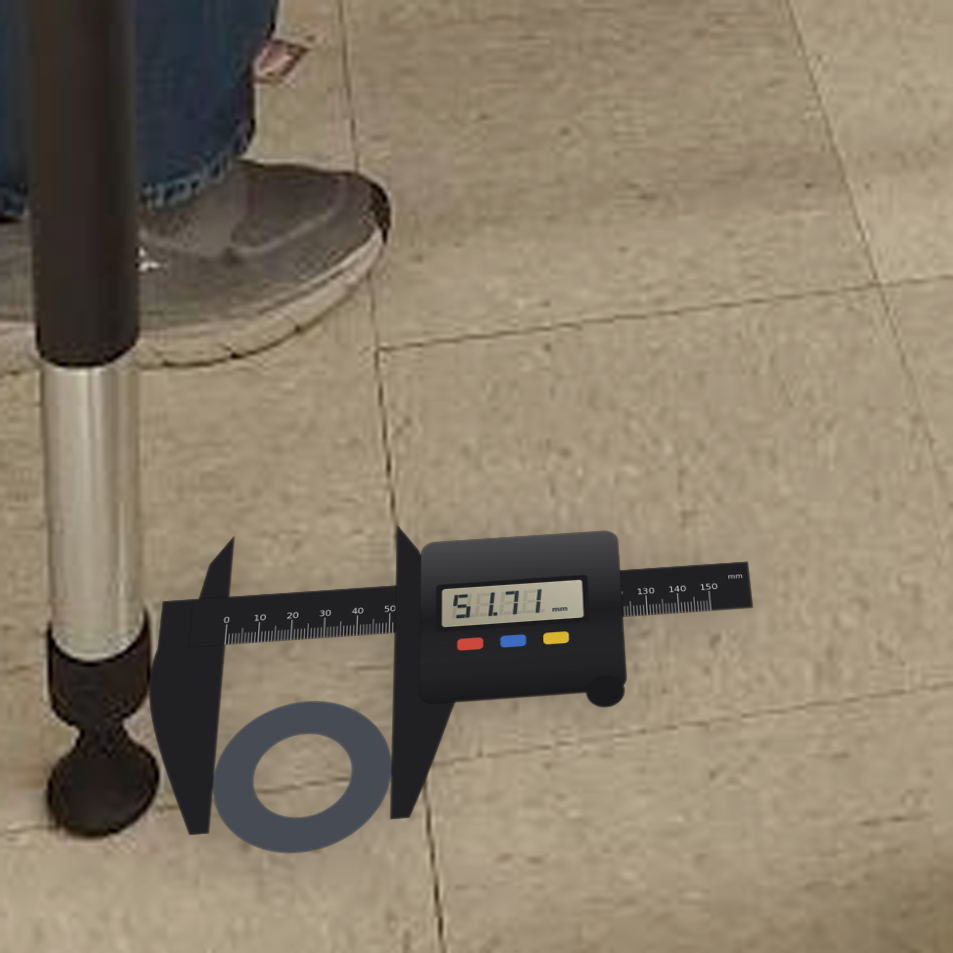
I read 51.71 mm
